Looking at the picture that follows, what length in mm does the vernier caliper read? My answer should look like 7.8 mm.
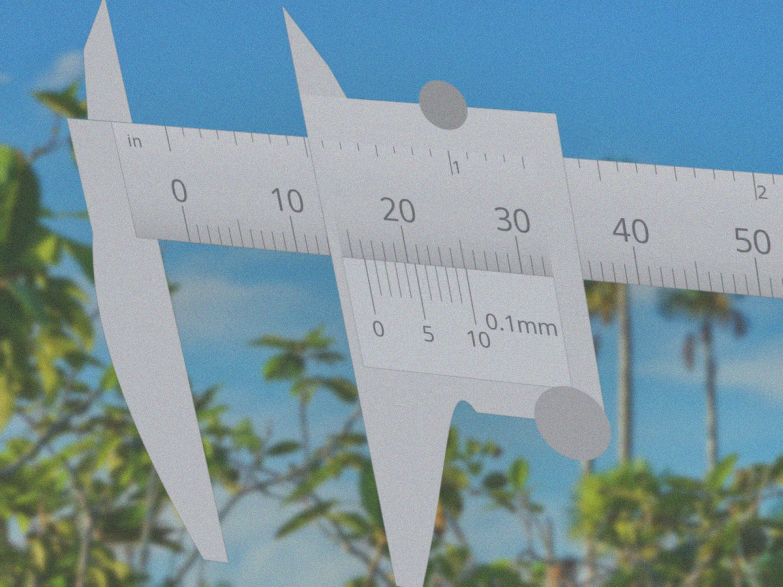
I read 16.1 mm
